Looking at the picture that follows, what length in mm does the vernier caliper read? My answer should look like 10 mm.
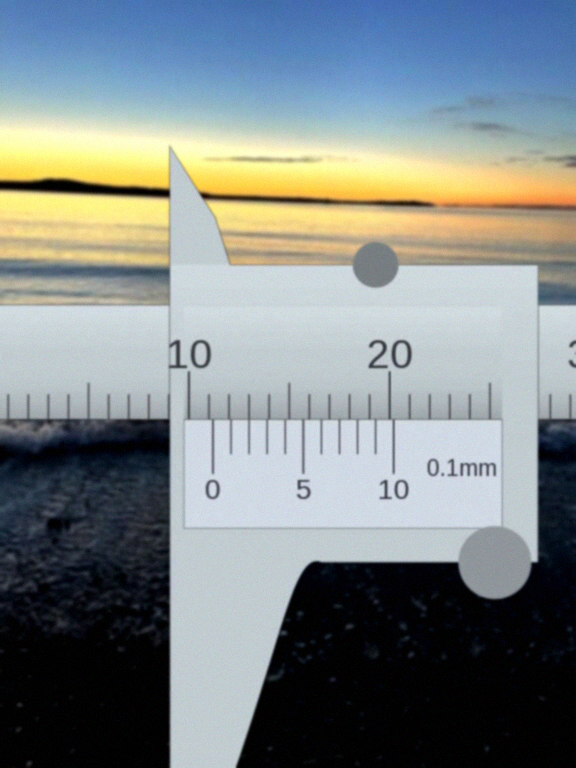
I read 11.2 mm
